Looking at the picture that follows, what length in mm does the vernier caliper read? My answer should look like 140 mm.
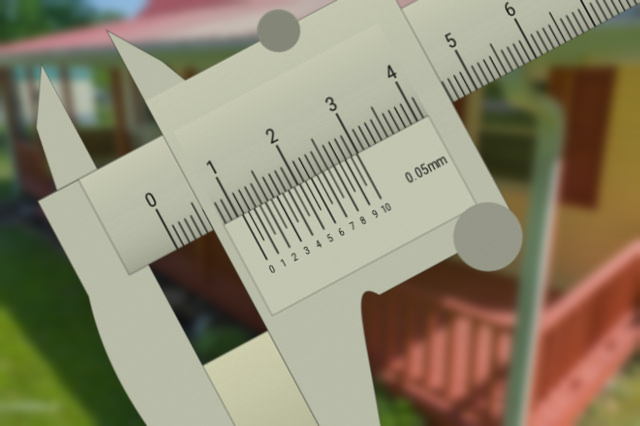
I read 10.8 mm
